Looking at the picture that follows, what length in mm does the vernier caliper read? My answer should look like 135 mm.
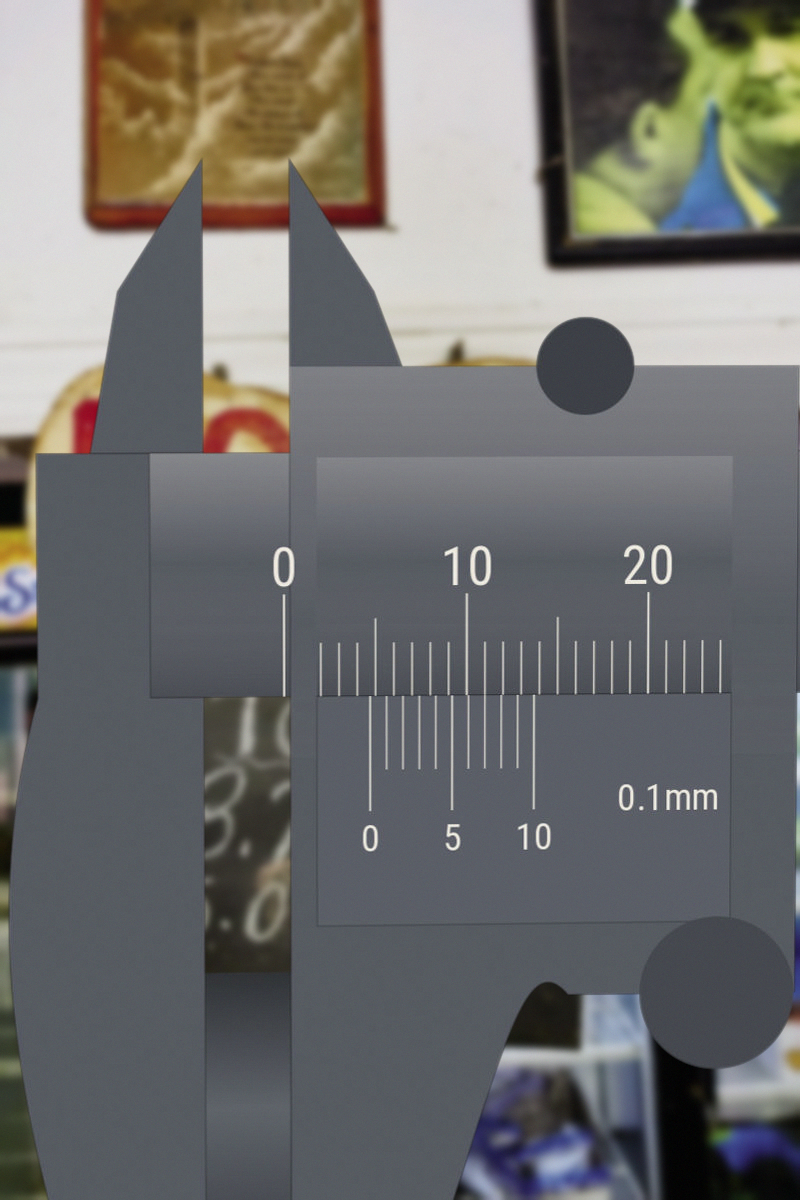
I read 4.7 mm
